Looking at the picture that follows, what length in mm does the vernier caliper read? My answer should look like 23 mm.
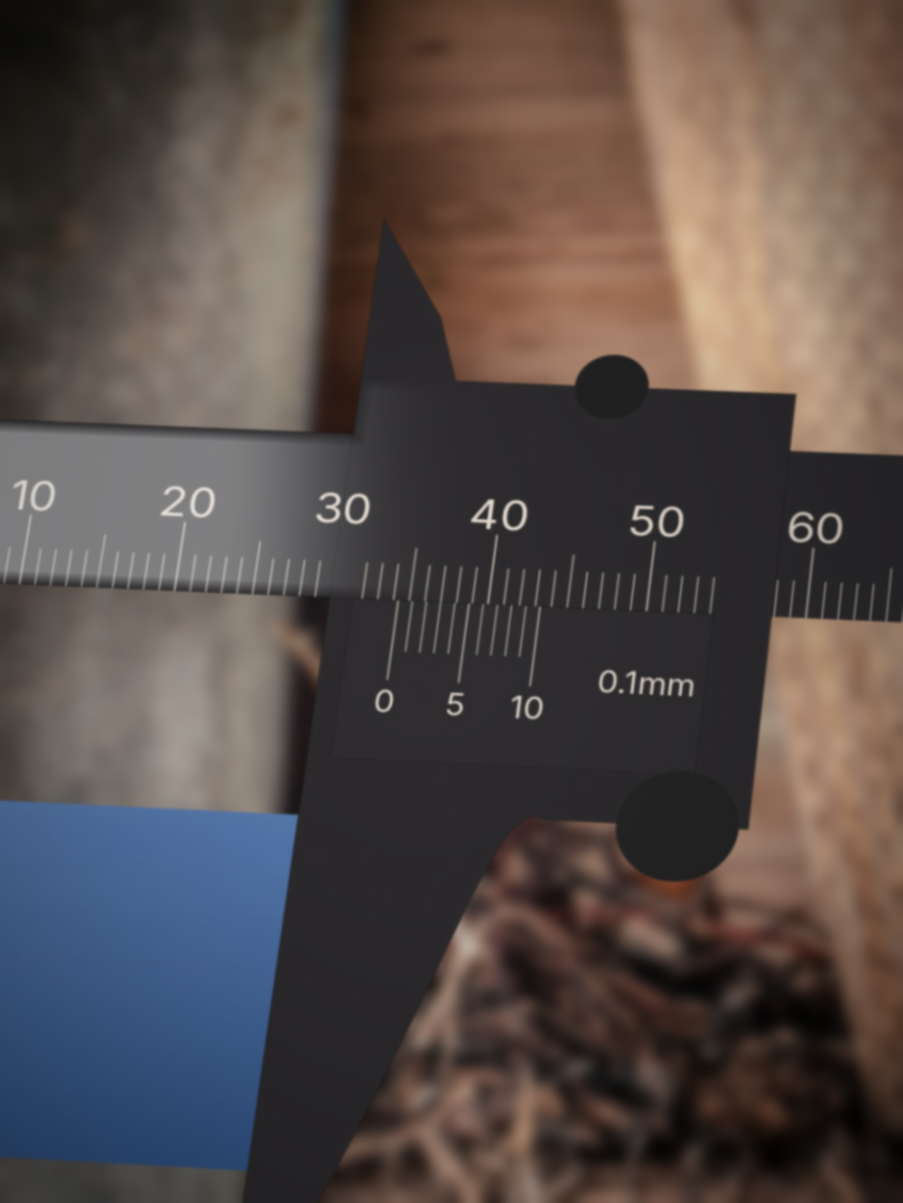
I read 34.3 mm
